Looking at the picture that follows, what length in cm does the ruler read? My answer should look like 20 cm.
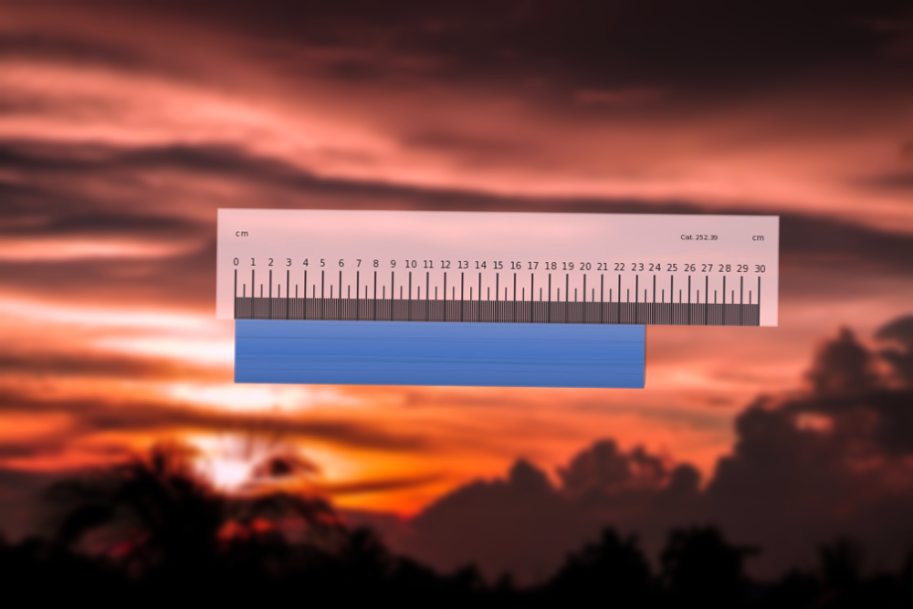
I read 23.5 cm
